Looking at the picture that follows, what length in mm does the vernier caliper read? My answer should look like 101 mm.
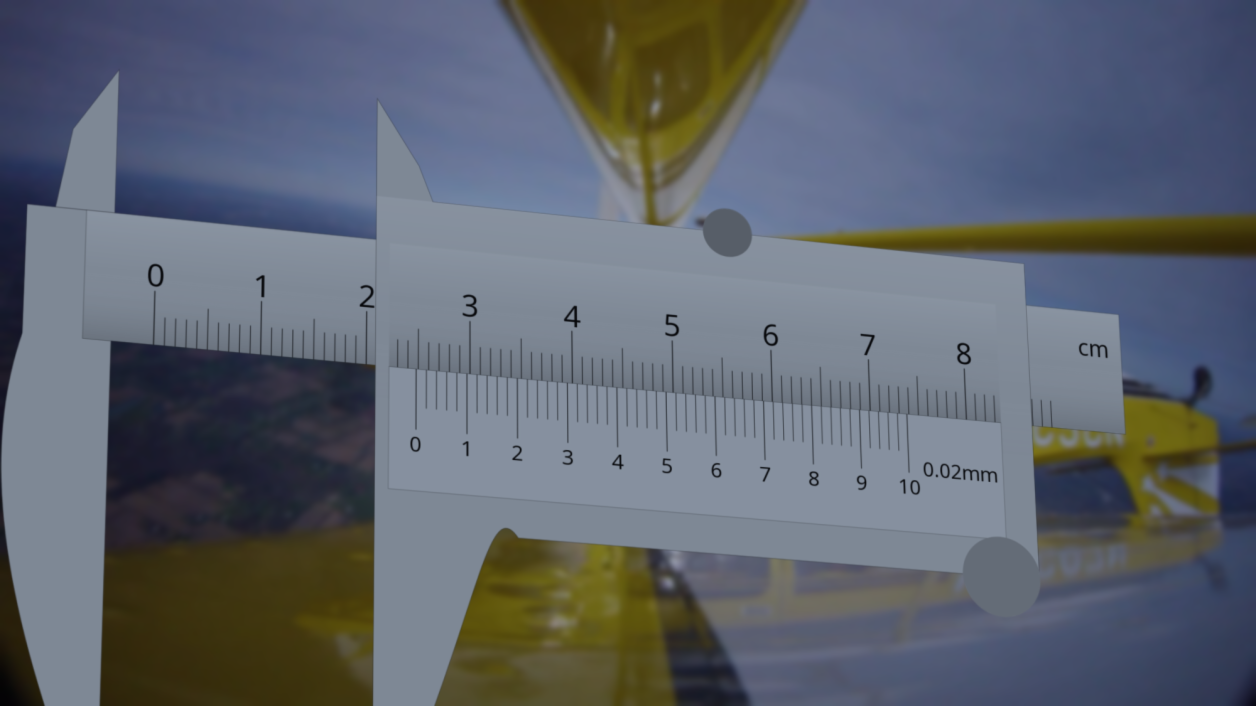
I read 24.8 mm
